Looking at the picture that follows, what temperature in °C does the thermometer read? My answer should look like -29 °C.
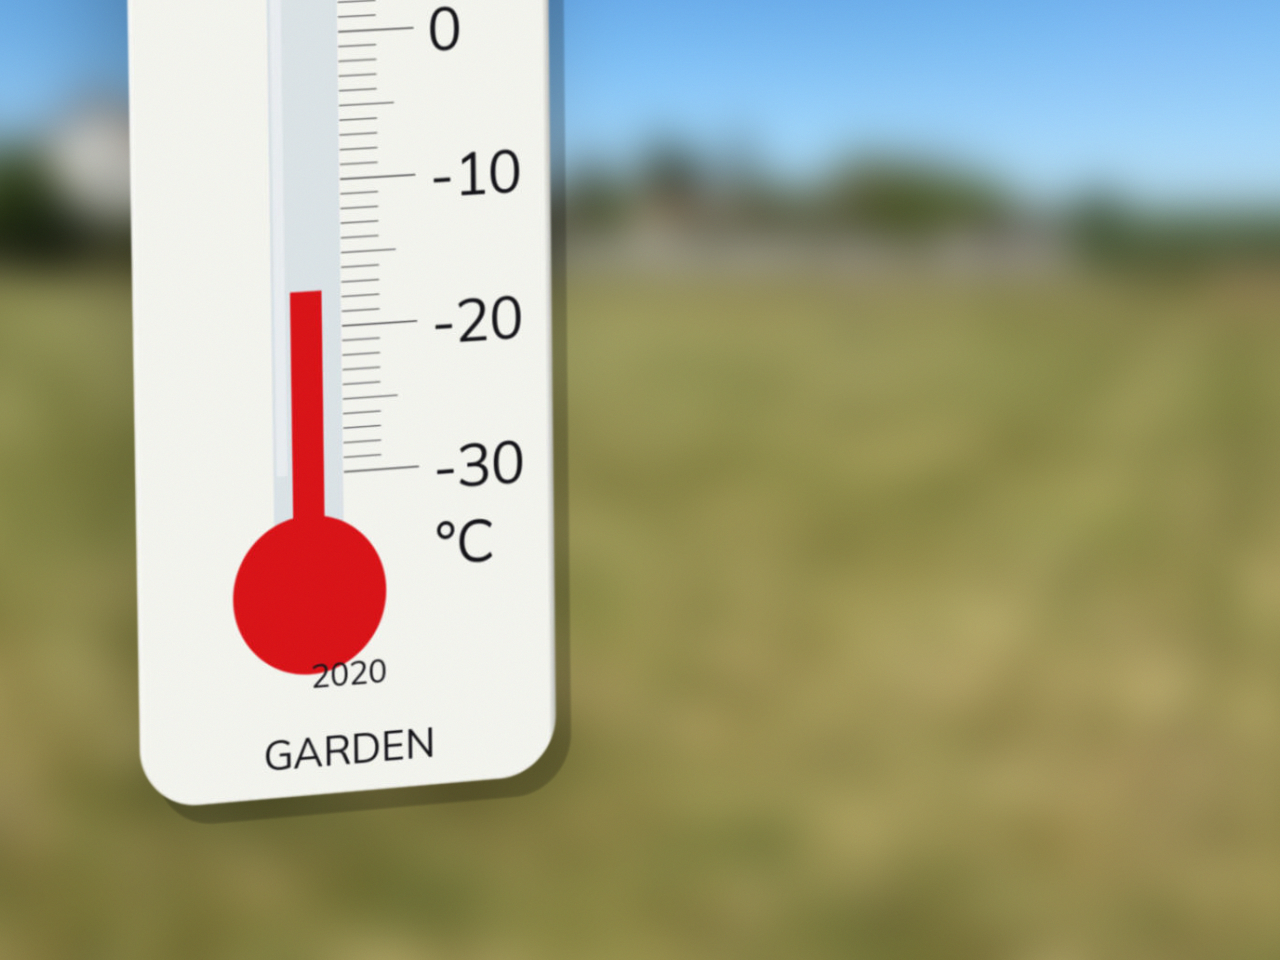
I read -17.5 °C
